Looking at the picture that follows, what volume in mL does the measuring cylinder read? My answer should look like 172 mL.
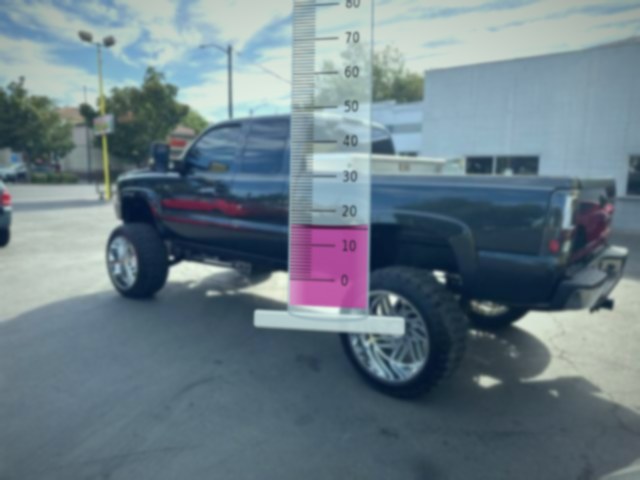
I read 15 mL
